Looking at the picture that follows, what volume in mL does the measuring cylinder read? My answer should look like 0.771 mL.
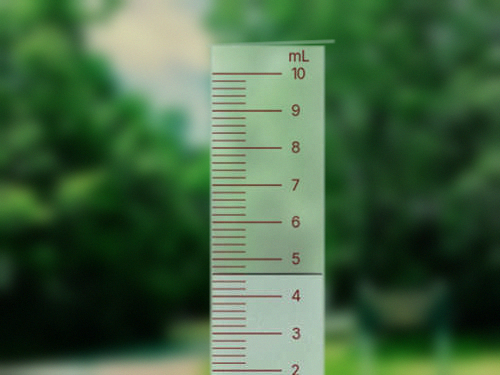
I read 4.6 mL
